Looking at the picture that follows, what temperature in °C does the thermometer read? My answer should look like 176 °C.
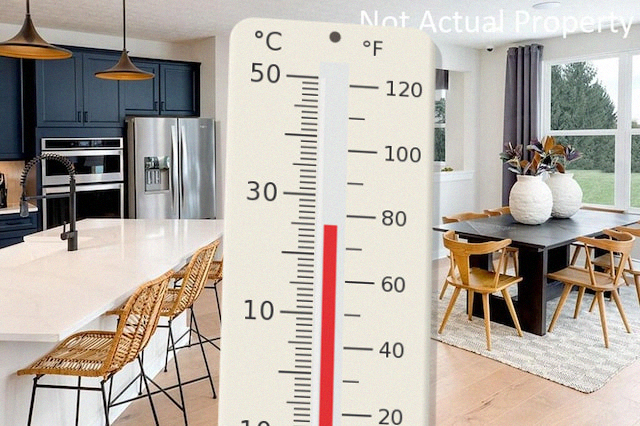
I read 25 °C
